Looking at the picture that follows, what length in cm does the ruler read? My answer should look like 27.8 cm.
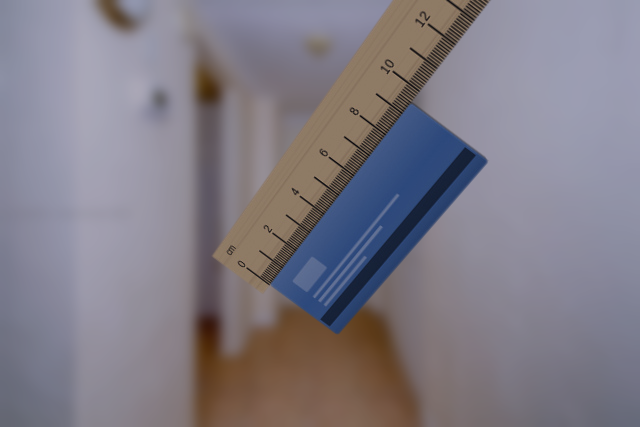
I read 9.5 cm
